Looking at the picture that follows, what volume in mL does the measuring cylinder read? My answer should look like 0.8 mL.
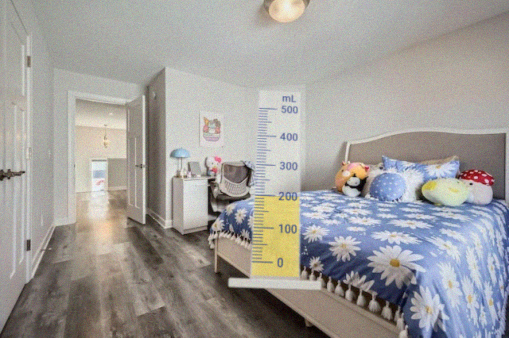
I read 200 mL
